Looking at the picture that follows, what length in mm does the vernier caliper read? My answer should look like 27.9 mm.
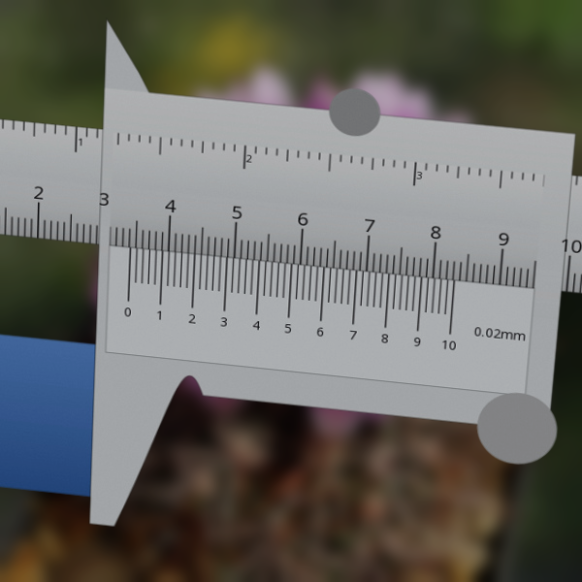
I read 34.2 mm
